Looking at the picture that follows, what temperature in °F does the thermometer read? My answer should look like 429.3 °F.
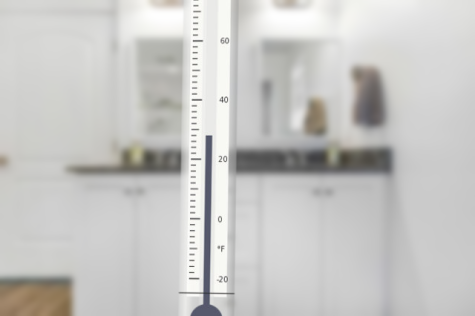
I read 28 °F
